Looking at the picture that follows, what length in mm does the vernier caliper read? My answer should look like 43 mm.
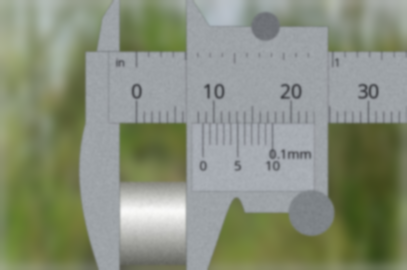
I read 8.6 mm
